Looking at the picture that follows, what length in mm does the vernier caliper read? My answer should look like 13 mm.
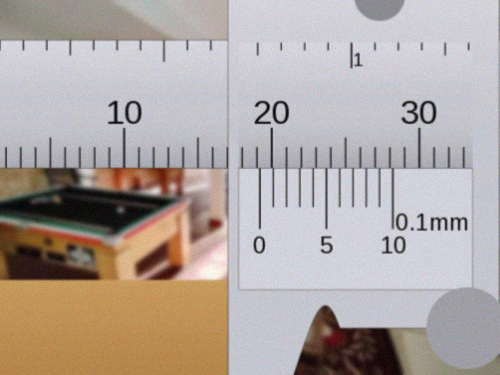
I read 19.2 mm
